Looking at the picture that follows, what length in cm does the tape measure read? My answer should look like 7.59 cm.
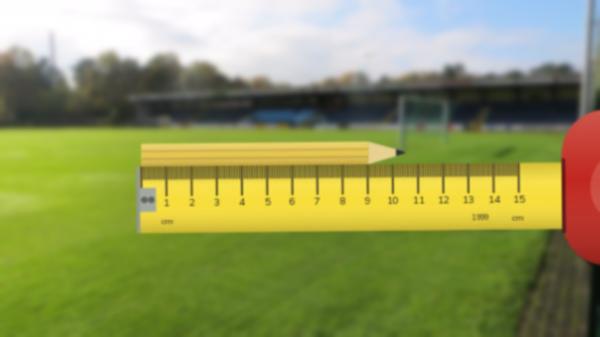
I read 10.5 cm
